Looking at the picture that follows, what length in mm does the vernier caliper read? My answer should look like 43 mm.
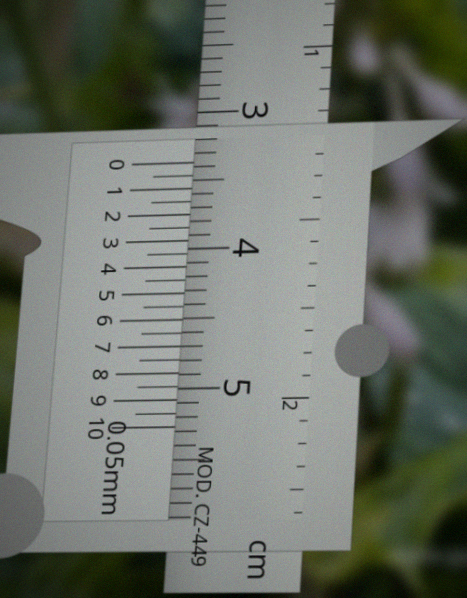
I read 33.7 mm
